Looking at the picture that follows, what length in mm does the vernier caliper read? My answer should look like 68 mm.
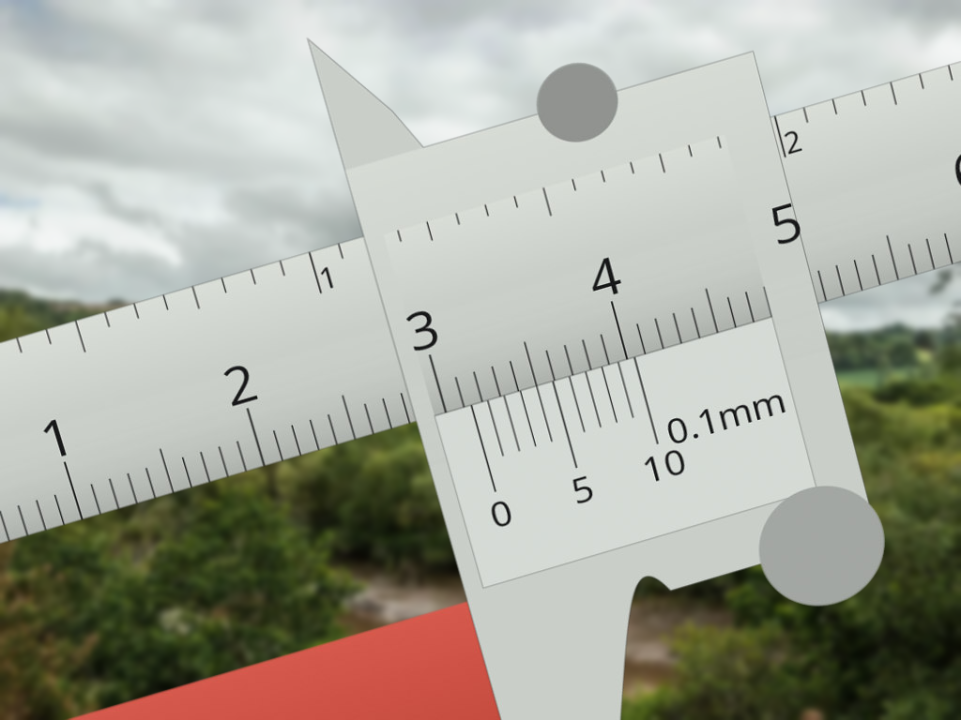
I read 31.4 mm
